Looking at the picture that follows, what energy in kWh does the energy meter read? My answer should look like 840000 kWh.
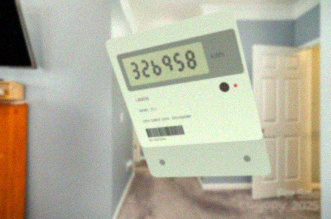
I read 326958 kWh
